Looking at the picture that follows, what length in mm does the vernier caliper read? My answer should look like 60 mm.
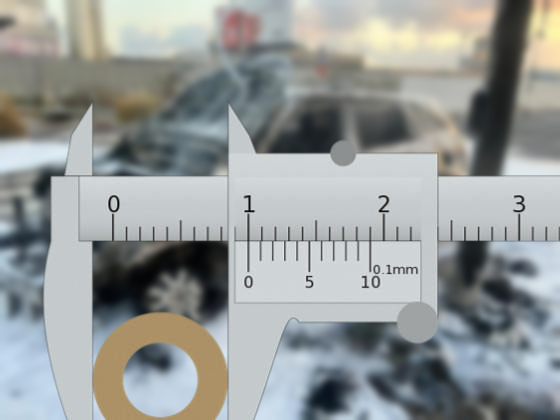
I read 10.0 mm
